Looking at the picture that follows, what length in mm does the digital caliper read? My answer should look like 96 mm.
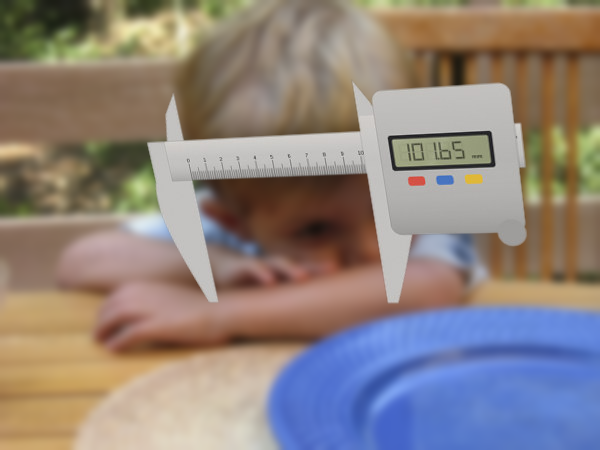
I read 101.65 mm
